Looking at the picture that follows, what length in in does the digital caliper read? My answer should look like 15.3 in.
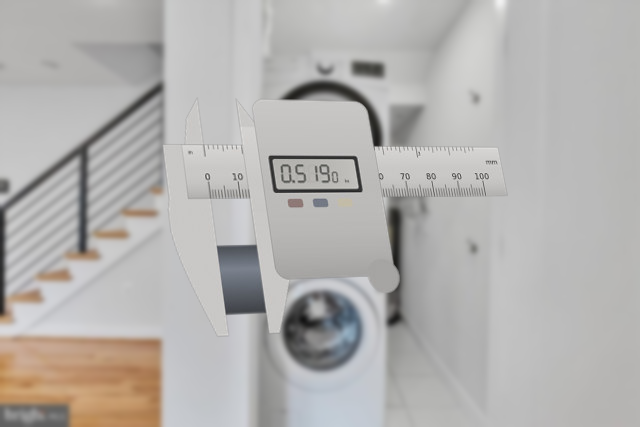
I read 0.5190 in
